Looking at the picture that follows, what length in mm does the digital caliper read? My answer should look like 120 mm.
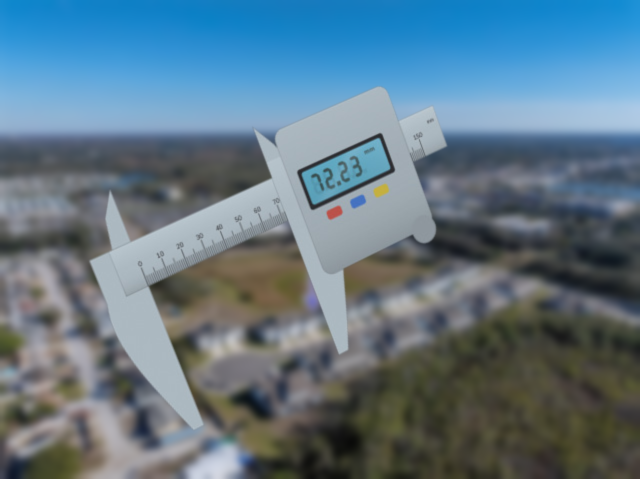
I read 72.23 mm
